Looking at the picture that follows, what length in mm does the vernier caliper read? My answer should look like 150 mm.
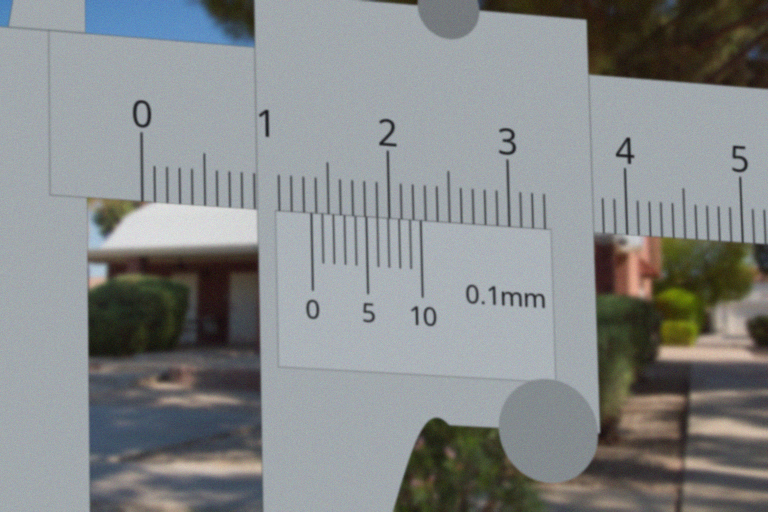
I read 13.6 mm
